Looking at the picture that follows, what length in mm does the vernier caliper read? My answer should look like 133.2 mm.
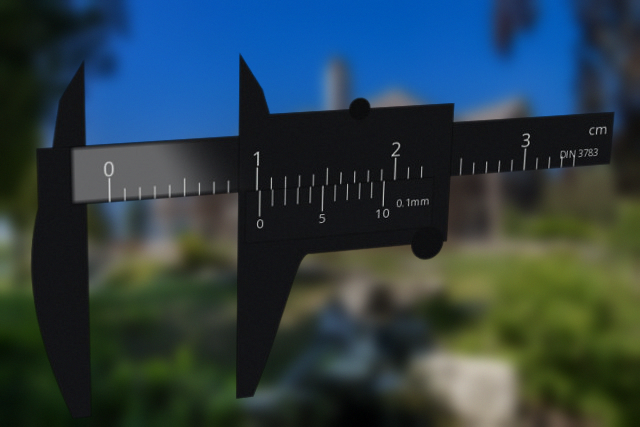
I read 10.2 mm
